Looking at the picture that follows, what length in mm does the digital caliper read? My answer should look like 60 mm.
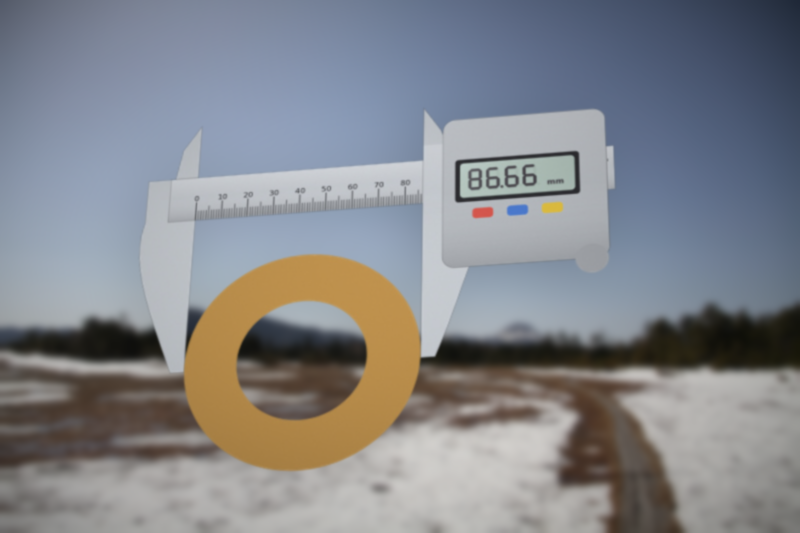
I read 86.66 mm
